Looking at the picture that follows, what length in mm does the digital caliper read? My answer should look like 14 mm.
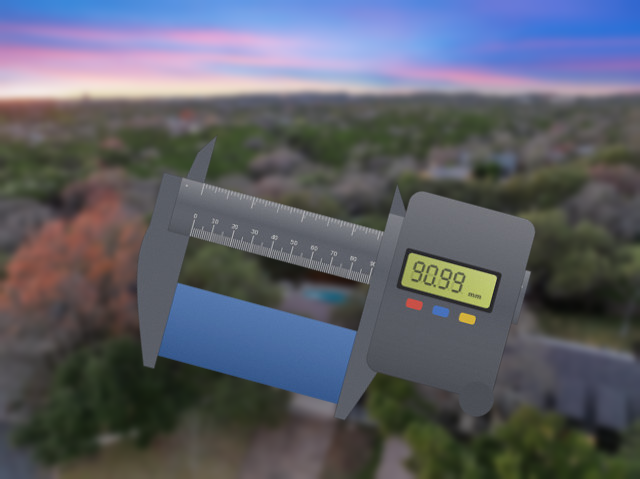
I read 90.99 mm
